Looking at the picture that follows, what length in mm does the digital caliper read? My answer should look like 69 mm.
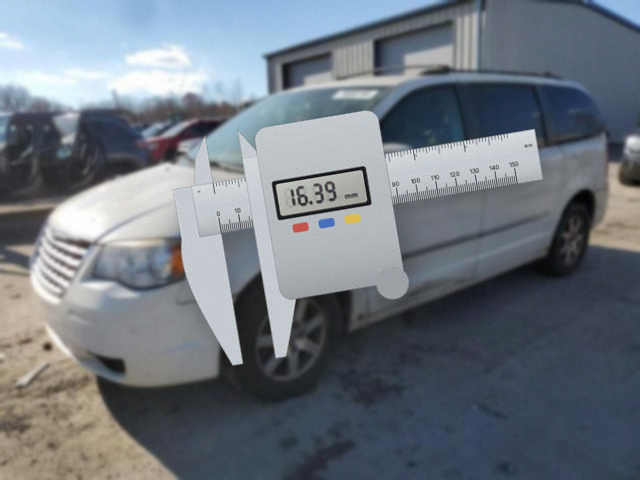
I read 16.39 mm
